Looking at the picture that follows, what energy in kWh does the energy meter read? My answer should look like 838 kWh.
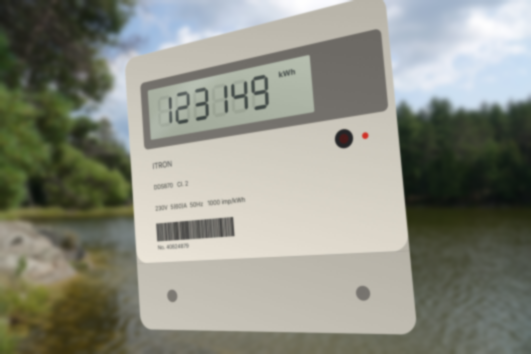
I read 123149 kWh
